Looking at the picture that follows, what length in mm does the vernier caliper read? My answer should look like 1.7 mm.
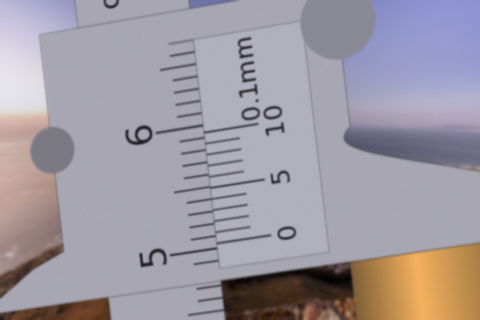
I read 50.4 mm
